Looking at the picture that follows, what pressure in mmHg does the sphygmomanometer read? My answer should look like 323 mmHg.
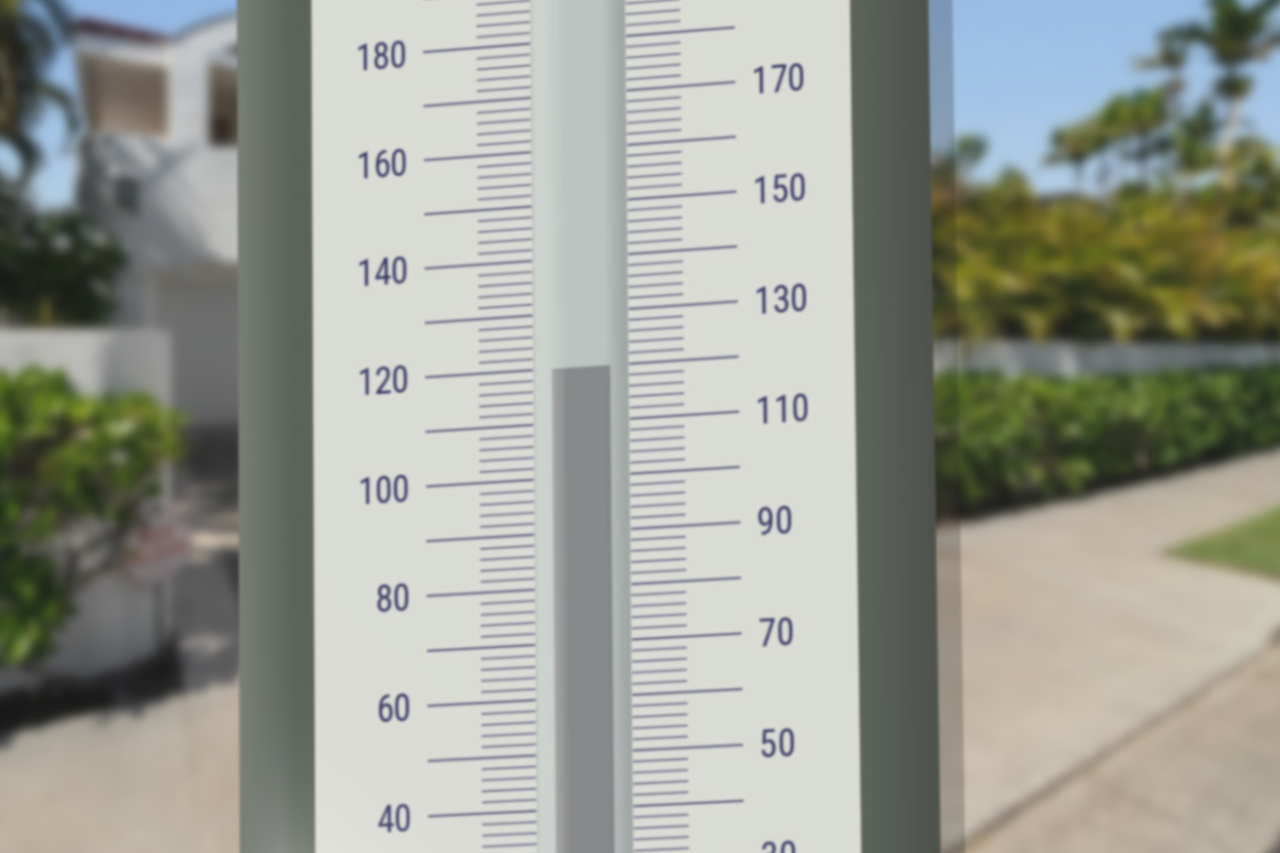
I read 120 mmHg
